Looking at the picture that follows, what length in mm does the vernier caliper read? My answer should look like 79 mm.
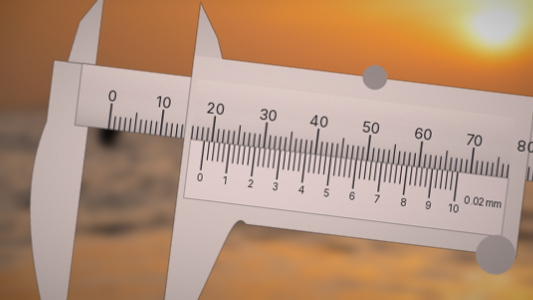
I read 18.5 mm
